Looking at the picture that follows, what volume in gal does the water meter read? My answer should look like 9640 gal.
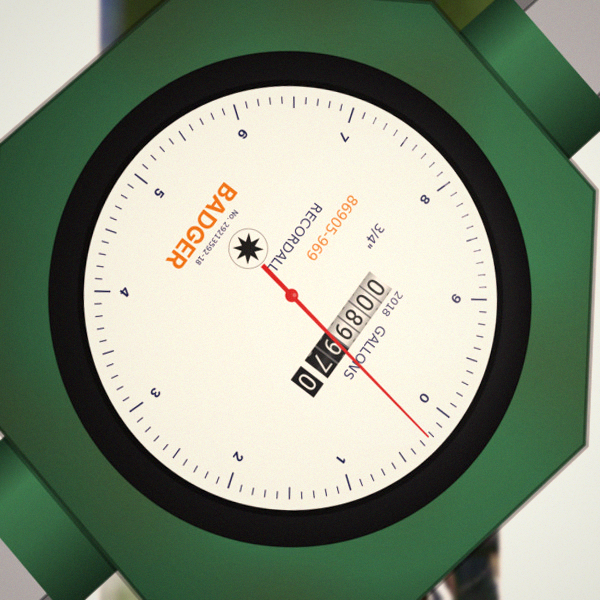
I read 89970.2 gal
